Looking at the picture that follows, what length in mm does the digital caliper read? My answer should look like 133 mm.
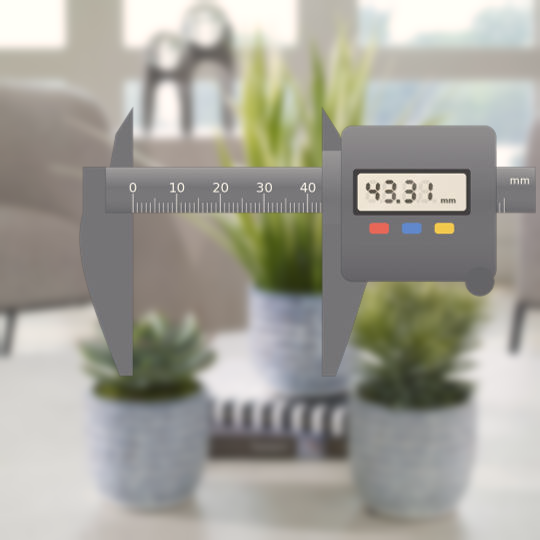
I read 43.31 mm
